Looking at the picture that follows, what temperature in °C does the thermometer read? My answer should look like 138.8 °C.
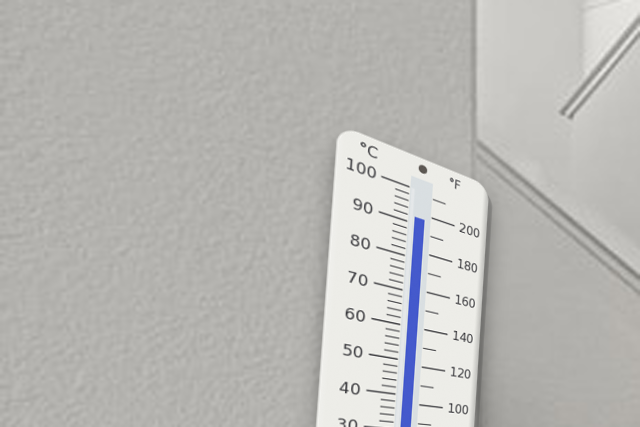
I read 92 °C
